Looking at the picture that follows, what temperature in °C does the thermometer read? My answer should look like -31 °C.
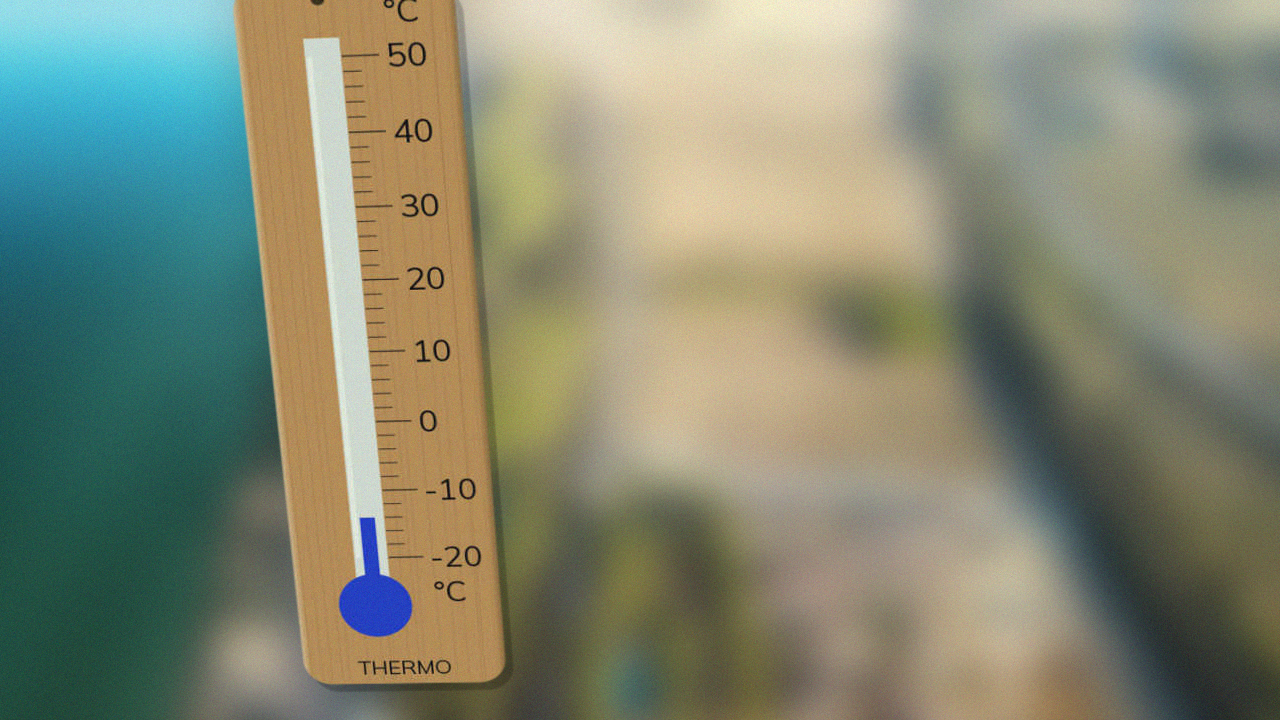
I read -14 °C
